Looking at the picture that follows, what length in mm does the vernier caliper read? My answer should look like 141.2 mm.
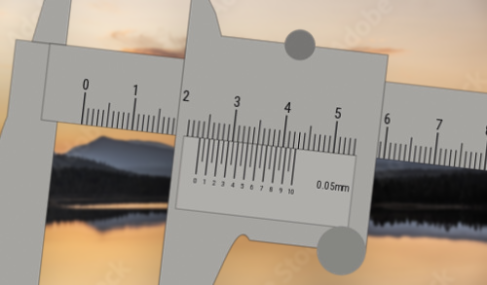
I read 23.5 mm
